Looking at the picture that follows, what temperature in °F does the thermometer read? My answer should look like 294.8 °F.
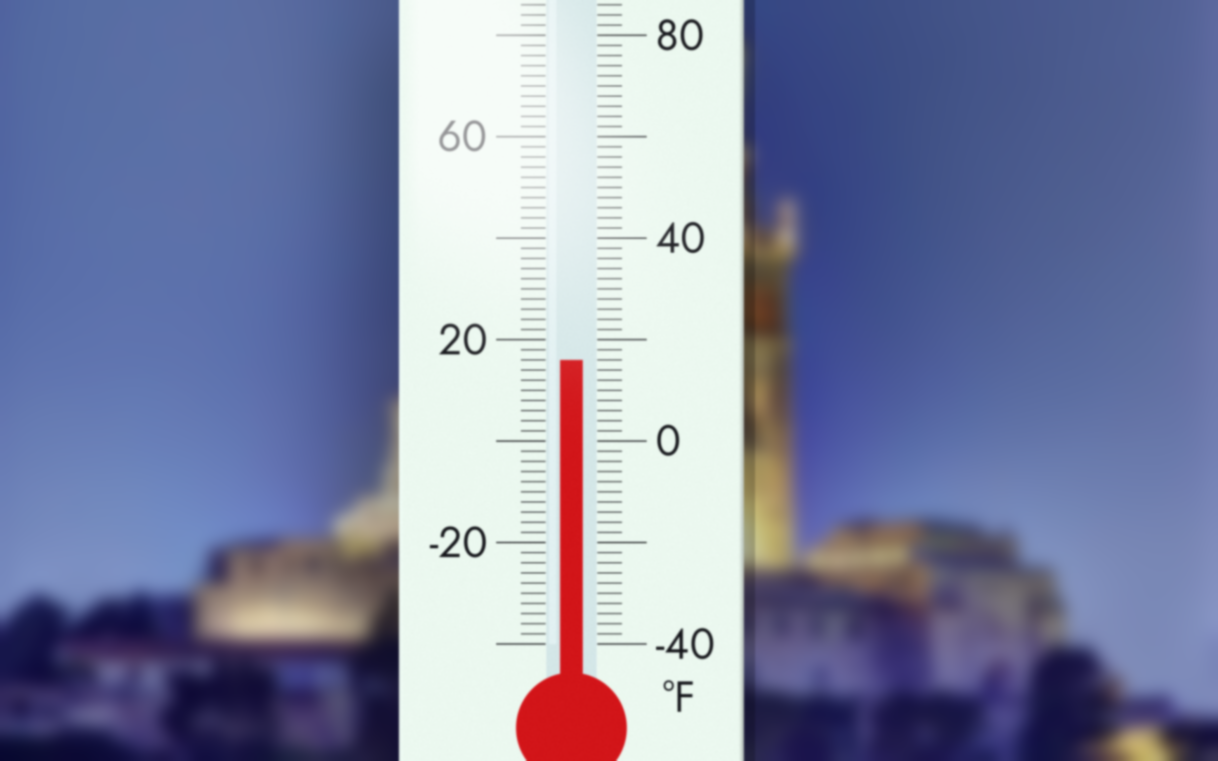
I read 16 °F
